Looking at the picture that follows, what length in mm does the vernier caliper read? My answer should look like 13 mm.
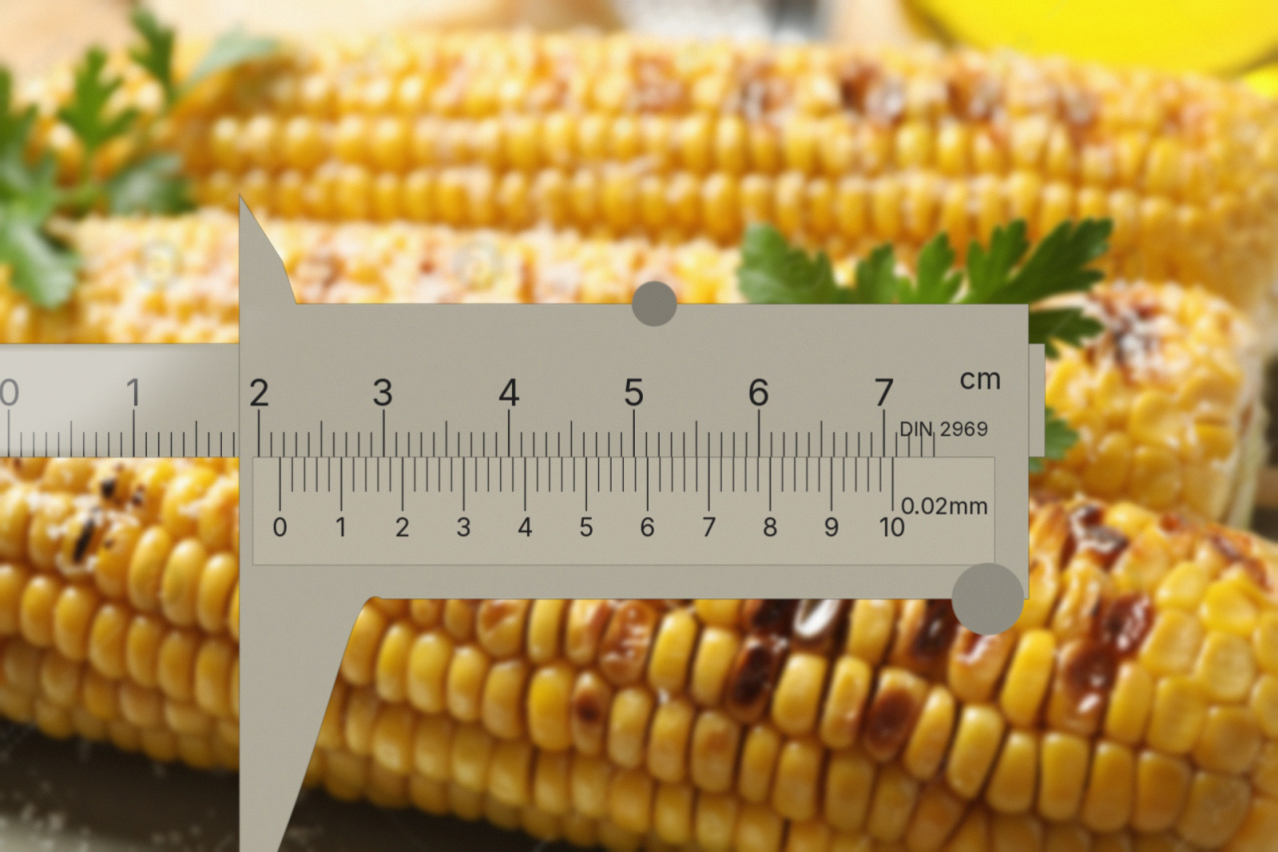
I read 21.7 mm
